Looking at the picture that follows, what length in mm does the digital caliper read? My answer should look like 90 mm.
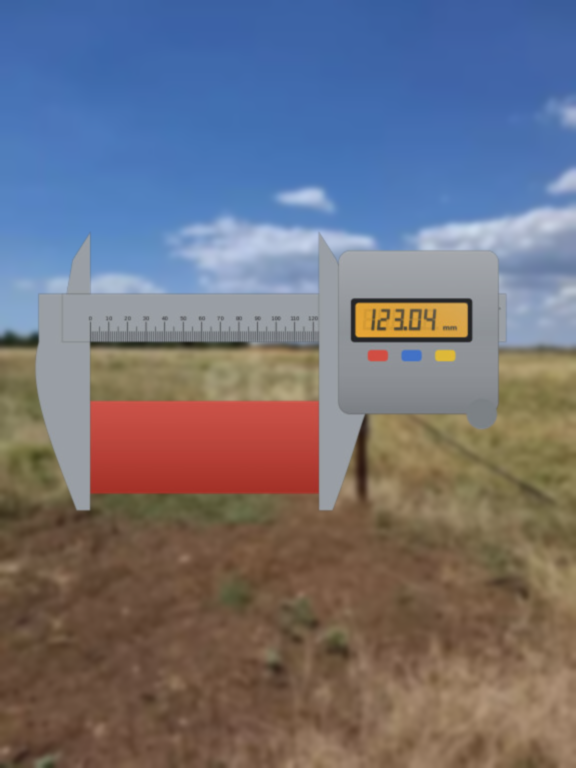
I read 123.04 mm
